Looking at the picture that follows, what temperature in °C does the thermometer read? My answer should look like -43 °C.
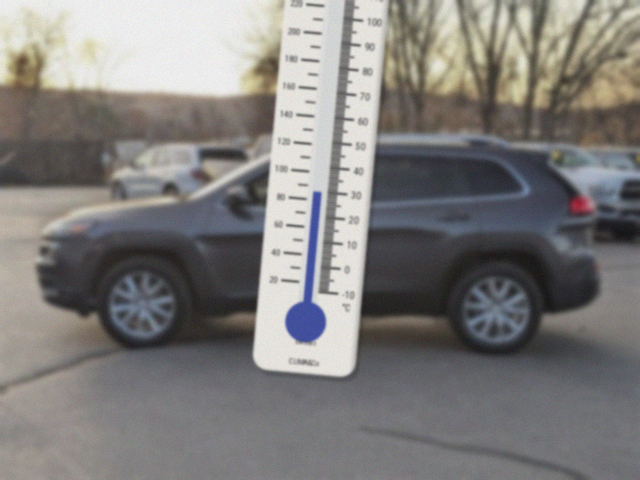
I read 30 °C
